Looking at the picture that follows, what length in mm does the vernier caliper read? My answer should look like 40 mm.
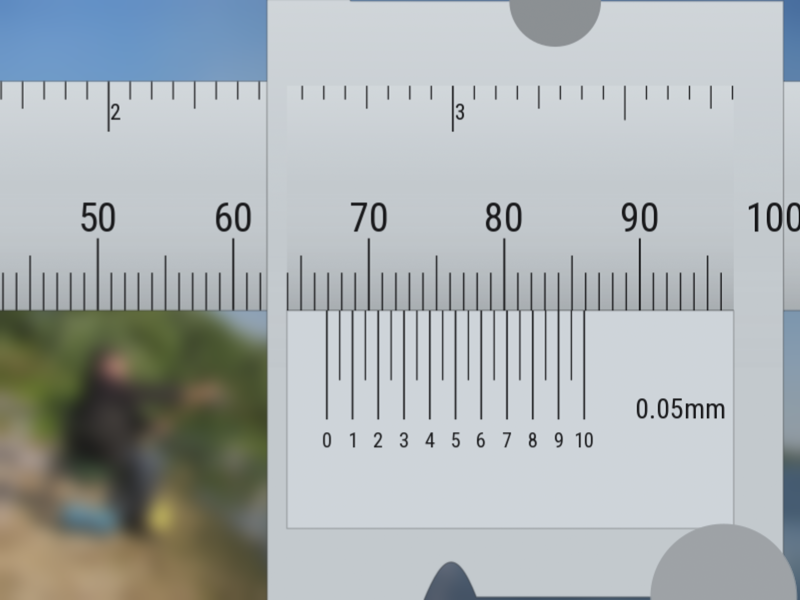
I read 66.9 mm
